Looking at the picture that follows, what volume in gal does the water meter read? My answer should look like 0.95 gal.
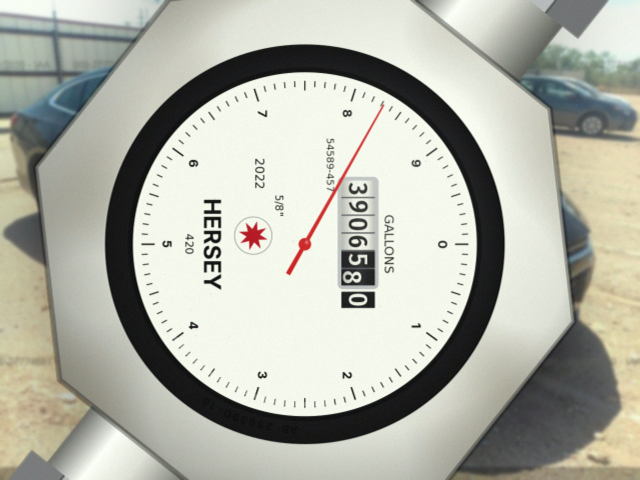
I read 3906578.3 gal
